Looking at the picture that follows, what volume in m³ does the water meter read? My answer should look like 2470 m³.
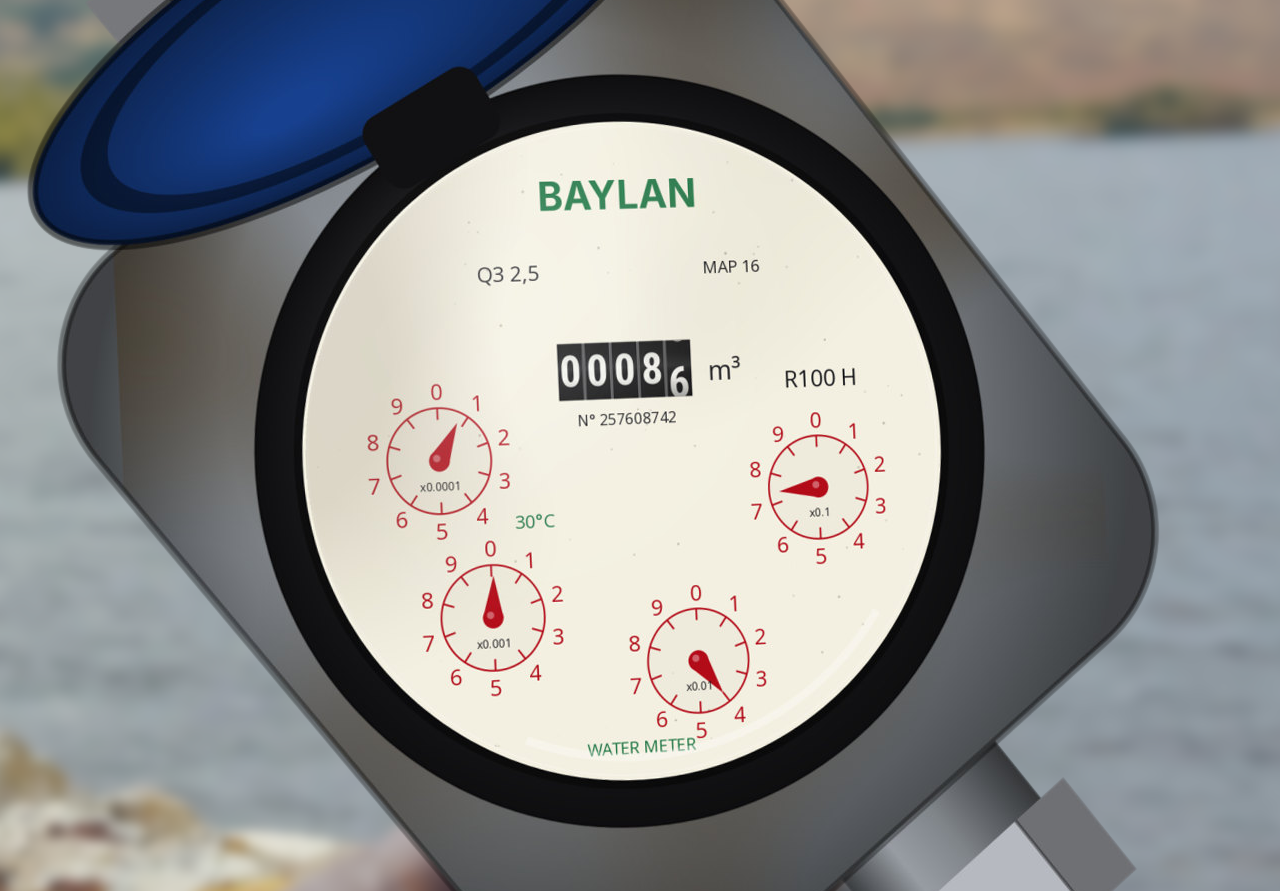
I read 85.7400 m³
